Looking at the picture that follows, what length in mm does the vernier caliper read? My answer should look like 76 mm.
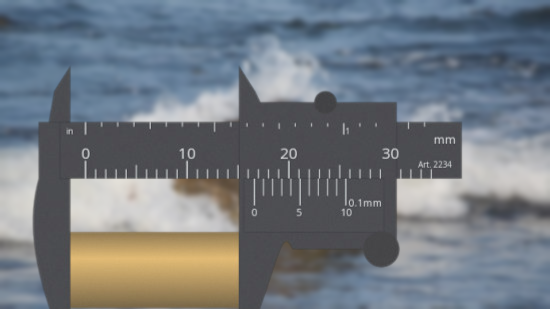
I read 16.6 mm
